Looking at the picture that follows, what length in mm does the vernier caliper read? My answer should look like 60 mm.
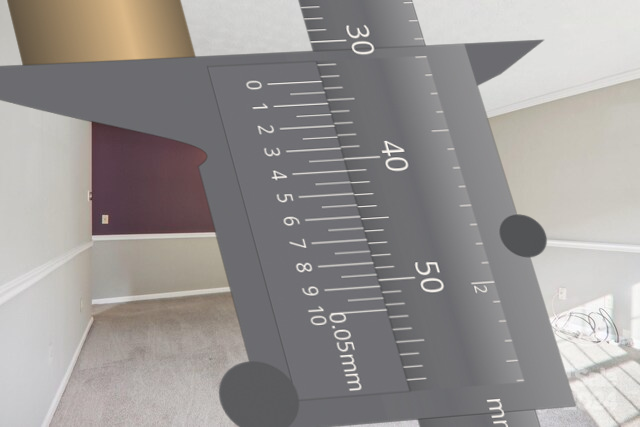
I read 33.4 mm
